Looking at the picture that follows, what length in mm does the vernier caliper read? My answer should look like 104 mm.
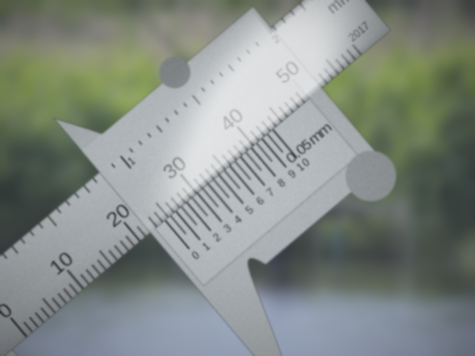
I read 24.4 mm
